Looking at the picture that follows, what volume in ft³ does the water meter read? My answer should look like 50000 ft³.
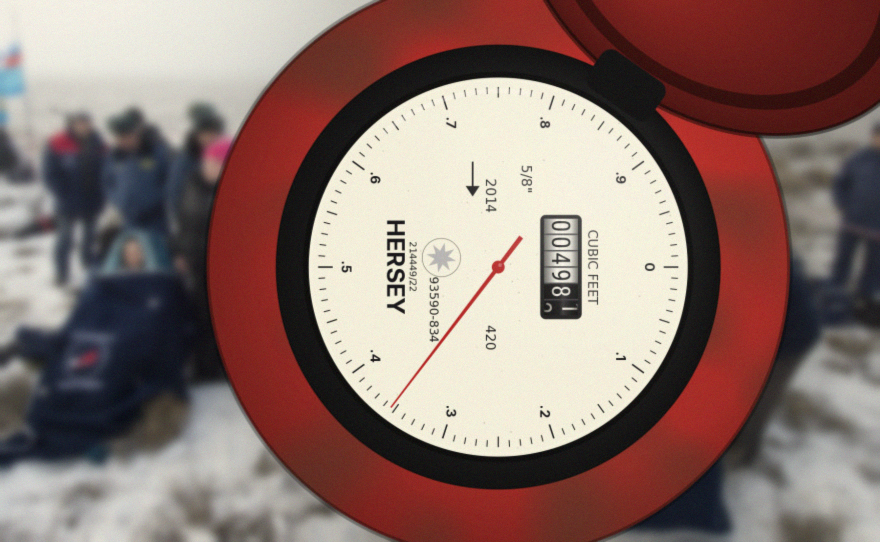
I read 4981.35 ft³
